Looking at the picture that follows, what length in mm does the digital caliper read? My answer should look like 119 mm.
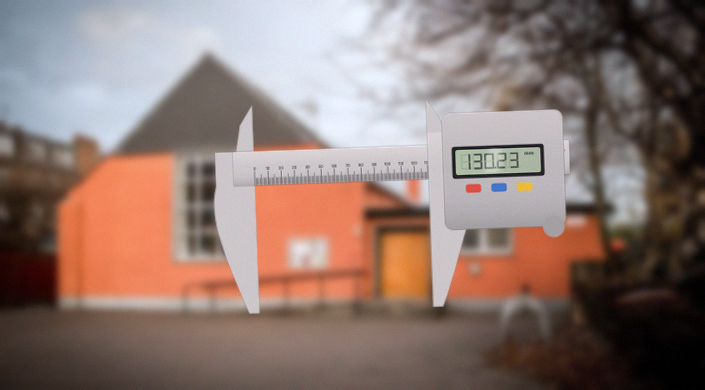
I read 130.23 mm
